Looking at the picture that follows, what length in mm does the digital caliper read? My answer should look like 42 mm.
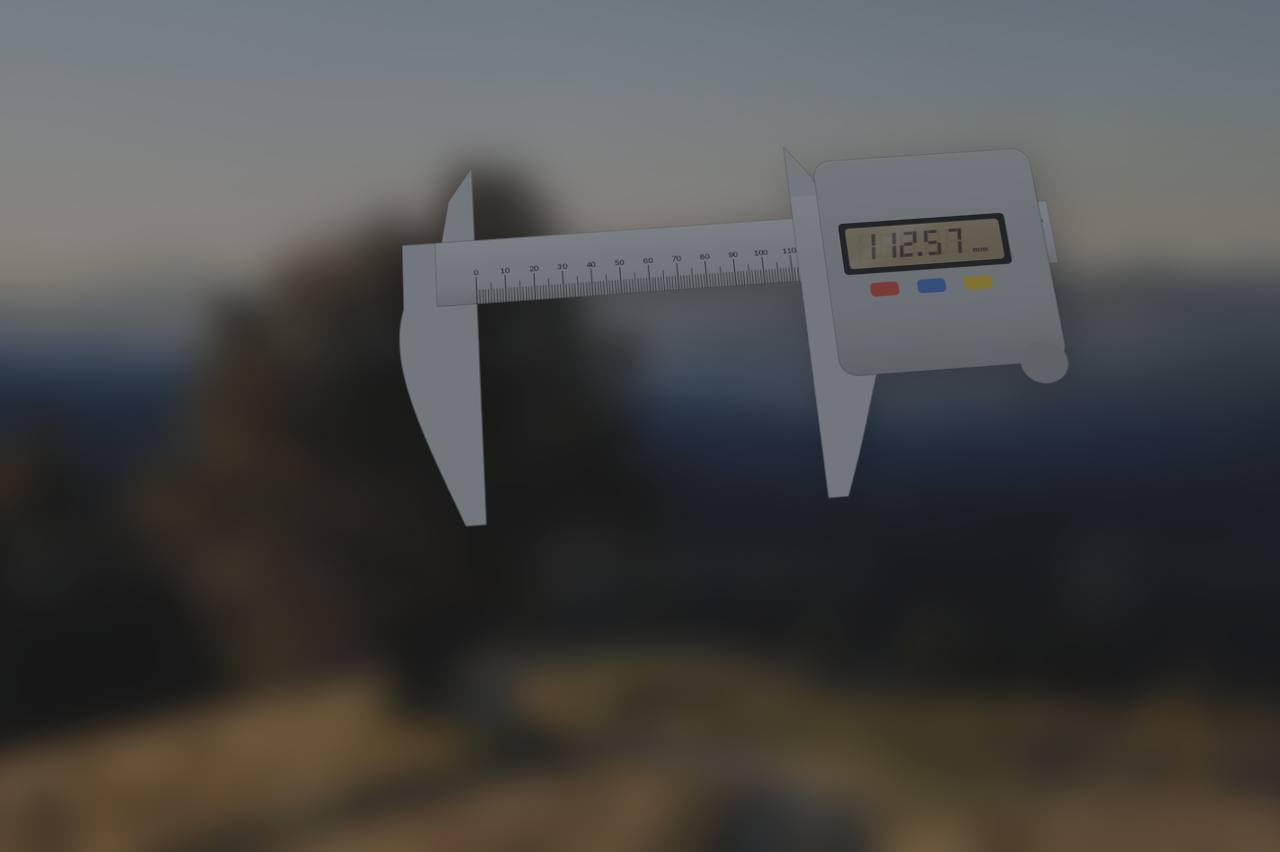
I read 112.57 mm
